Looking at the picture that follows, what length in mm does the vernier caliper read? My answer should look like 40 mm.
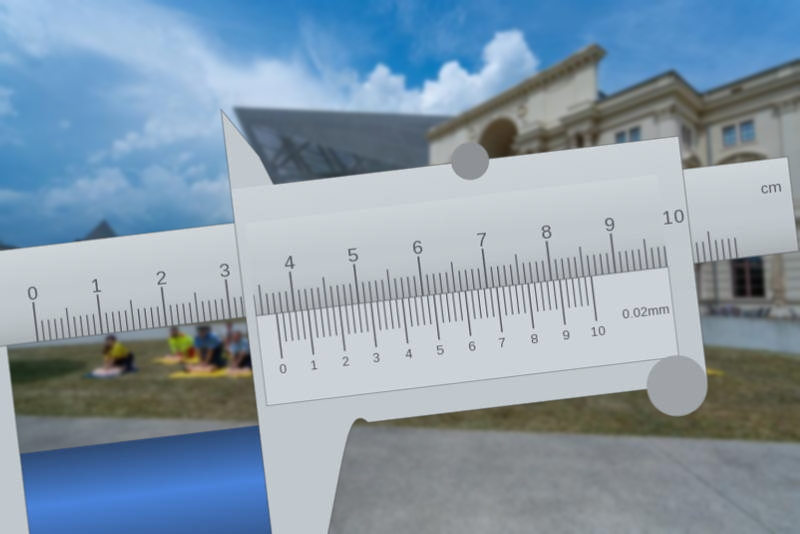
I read 37.2 mm
